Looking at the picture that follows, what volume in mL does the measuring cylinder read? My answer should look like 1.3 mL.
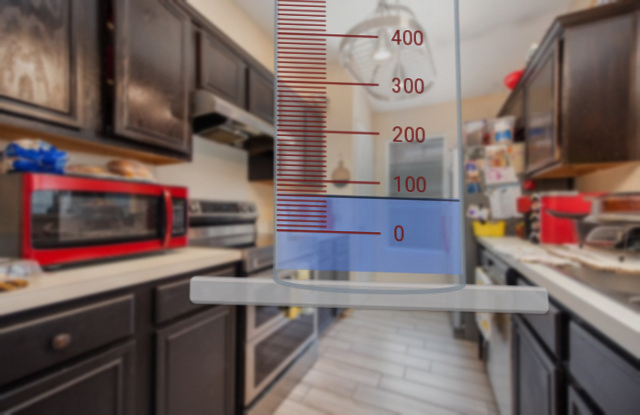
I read 70 mL
